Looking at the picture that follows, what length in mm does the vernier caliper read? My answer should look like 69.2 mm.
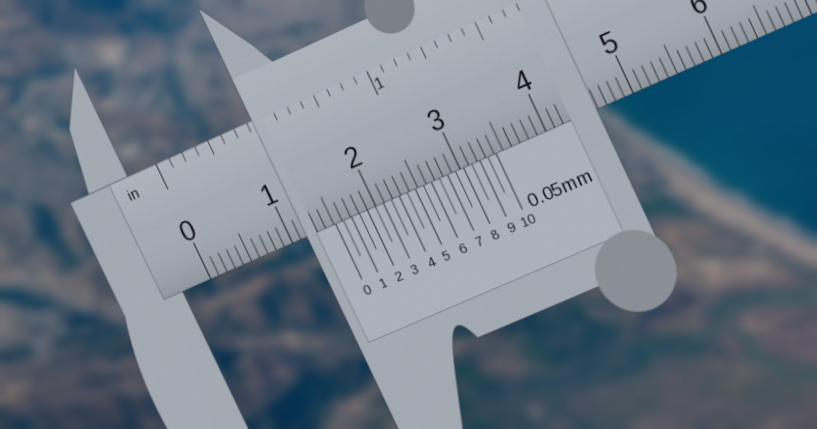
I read 15.2 mm
